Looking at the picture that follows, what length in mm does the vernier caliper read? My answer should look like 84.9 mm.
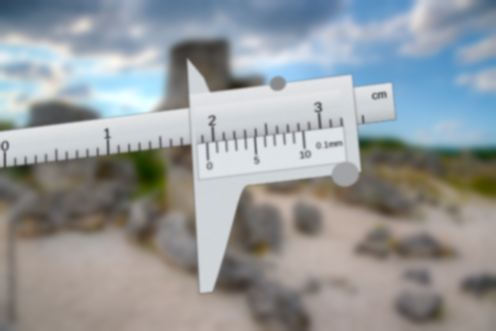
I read 19.4 mm
